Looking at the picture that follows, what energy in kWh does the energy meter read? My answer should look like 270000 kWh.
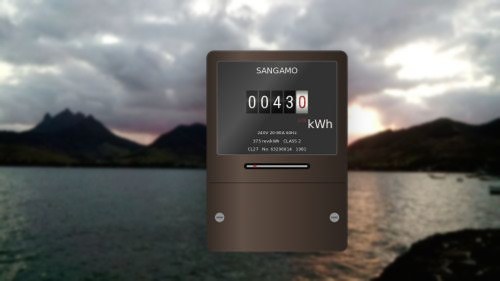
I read 43.0 kWh
